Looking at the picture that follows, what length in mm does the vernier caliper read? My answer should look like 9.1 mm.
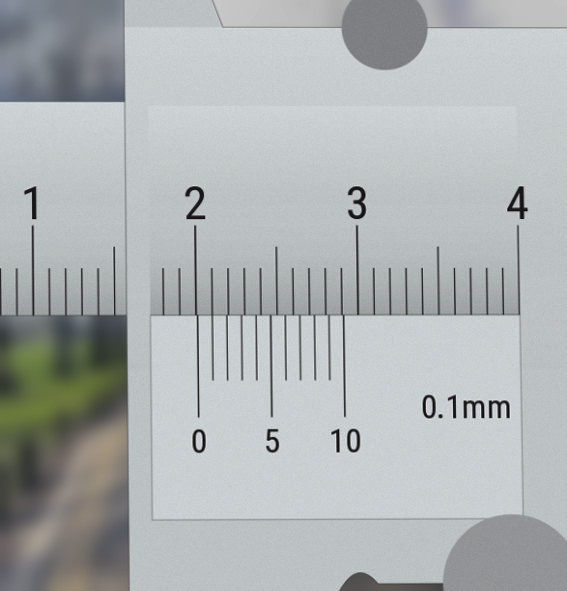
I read 20.1 mm
